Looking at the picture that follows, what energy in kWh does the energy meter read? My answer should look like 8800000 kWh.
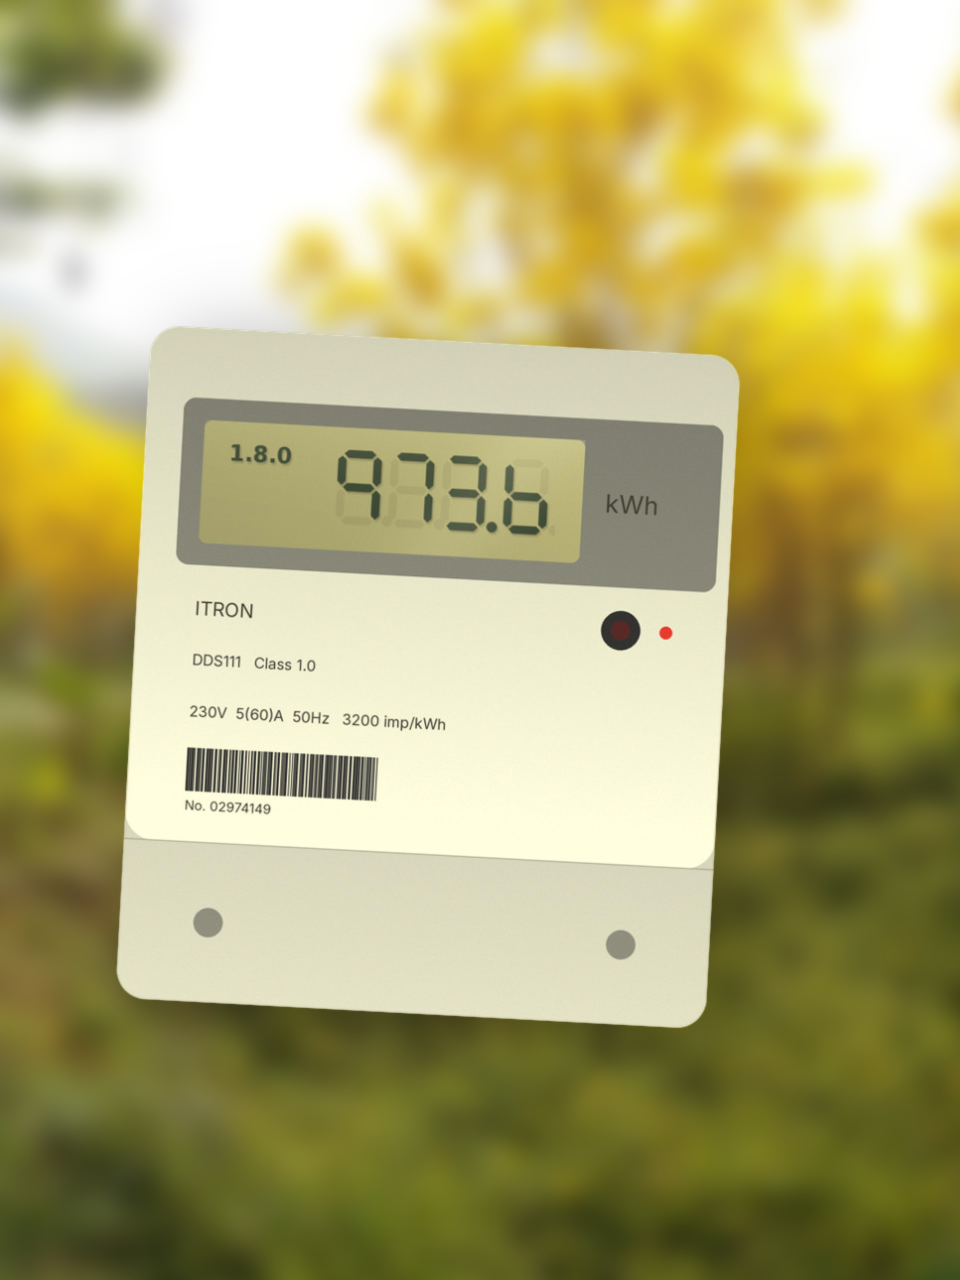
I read 973.6 kWh
